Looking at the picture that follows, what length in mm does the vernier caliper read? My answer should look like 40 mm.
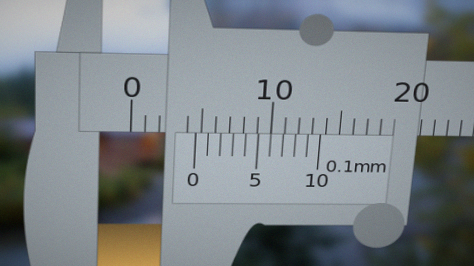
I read 4.6 mm
